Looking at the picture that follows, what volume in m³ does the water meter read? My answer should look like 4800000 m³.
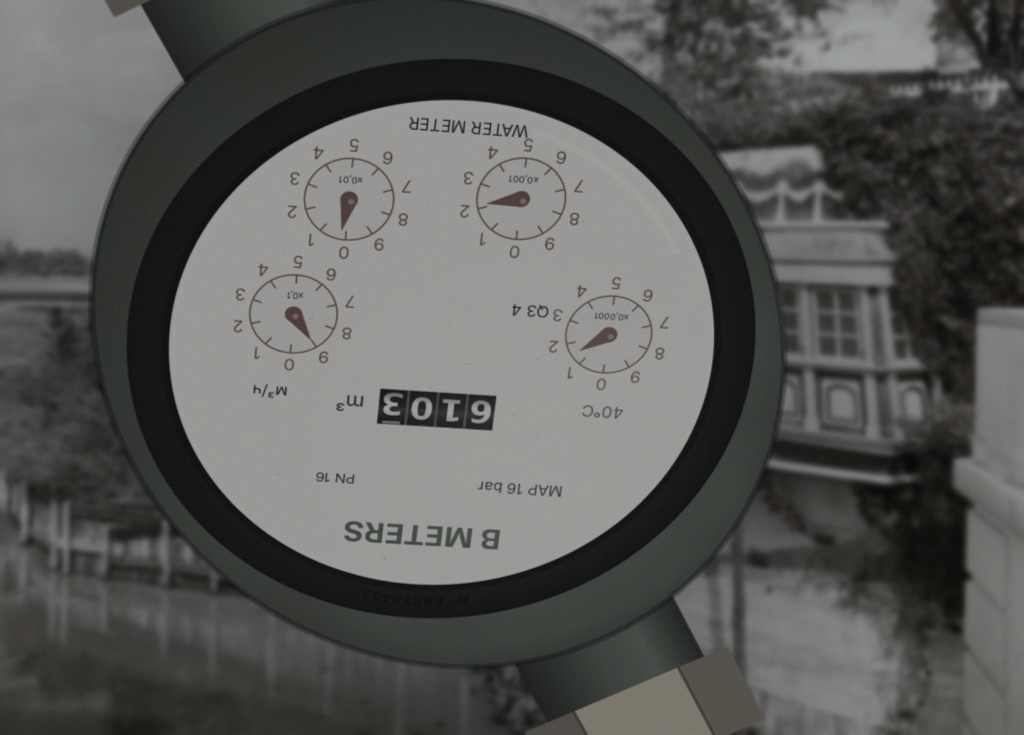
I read 6102.9021 m³
